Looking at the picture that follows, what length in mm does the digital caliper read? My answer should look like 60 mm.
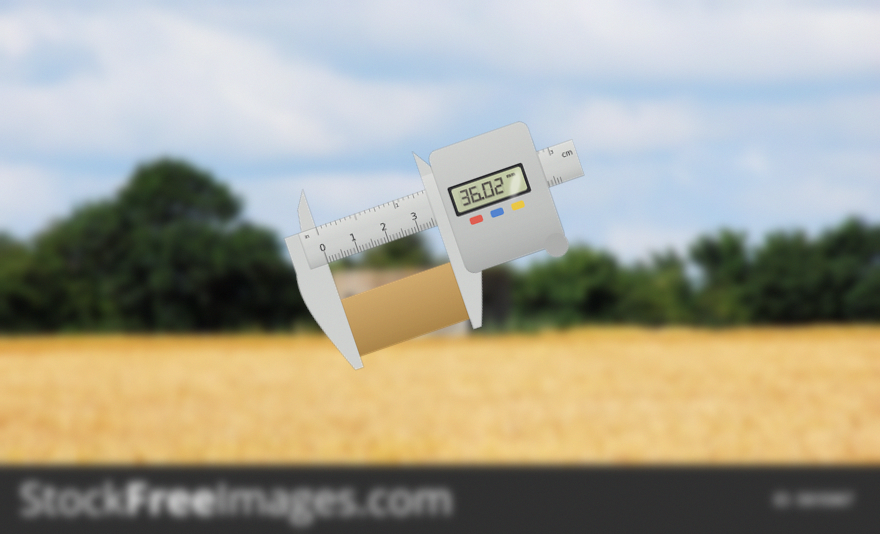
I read 36.02 mm
